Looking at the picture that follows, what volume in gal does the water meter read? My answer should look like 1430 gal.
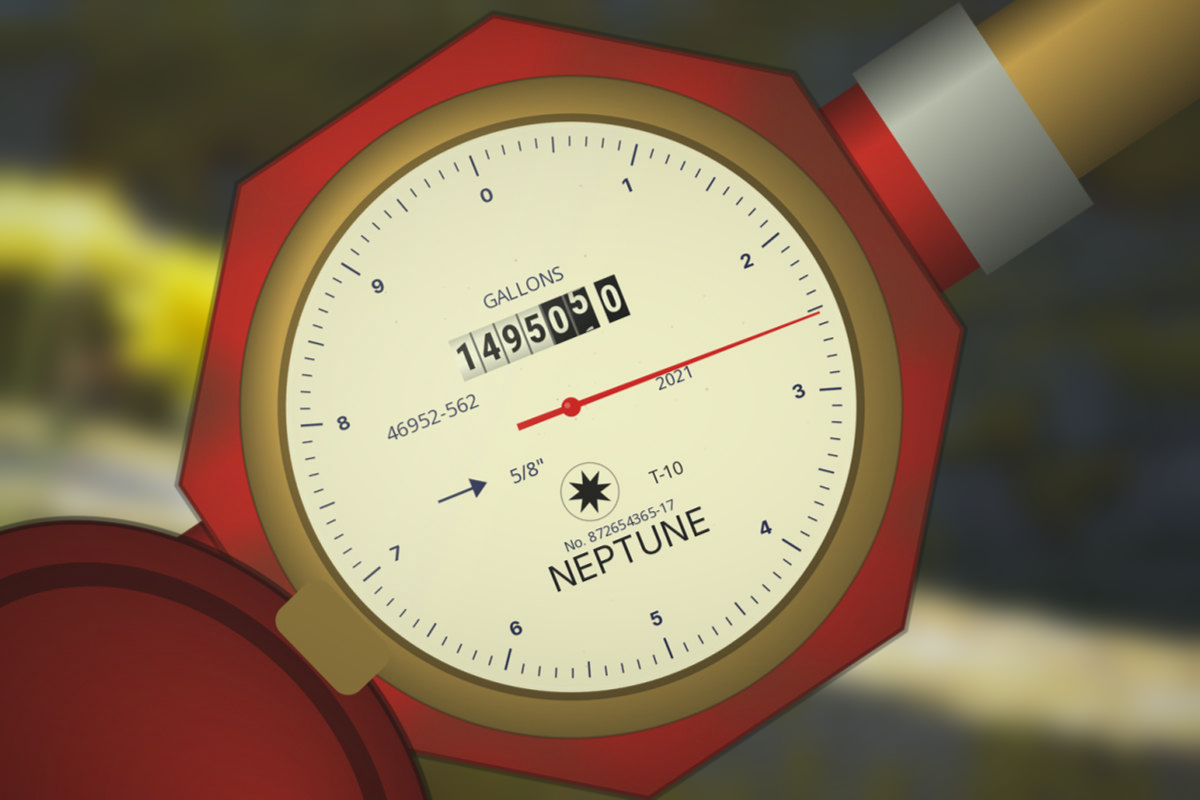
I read 1495052.5 gal
